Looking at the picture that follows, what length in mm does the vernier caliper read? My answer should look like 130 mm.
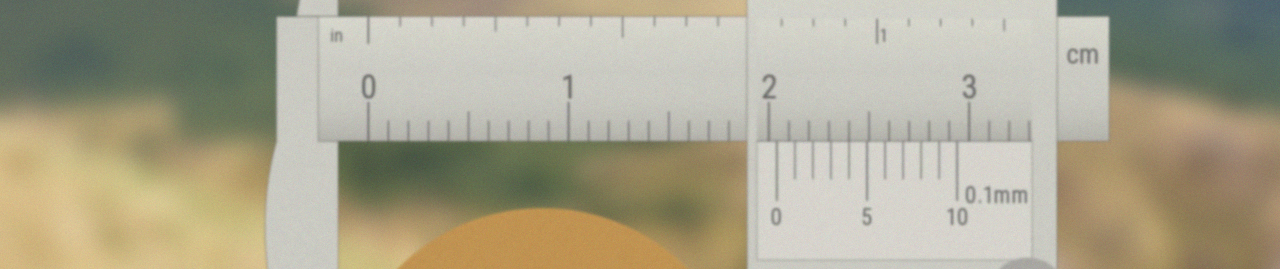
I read 20.4 mm
